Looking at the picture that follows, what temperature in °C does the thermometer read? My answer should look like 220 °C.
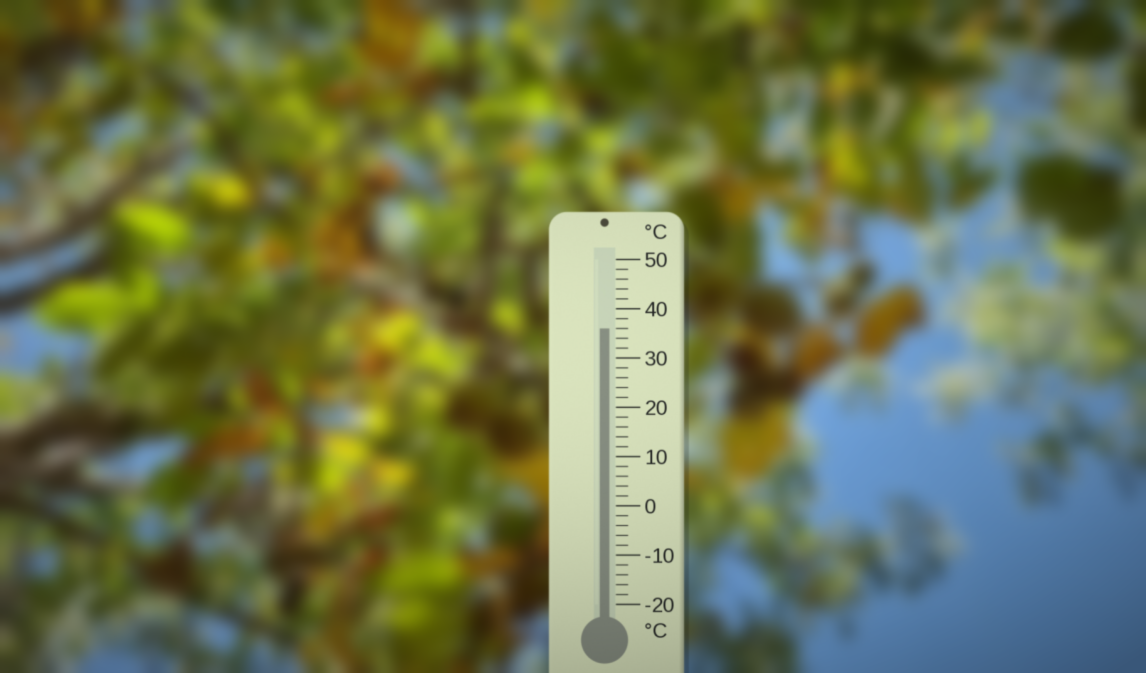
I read 36 °C
